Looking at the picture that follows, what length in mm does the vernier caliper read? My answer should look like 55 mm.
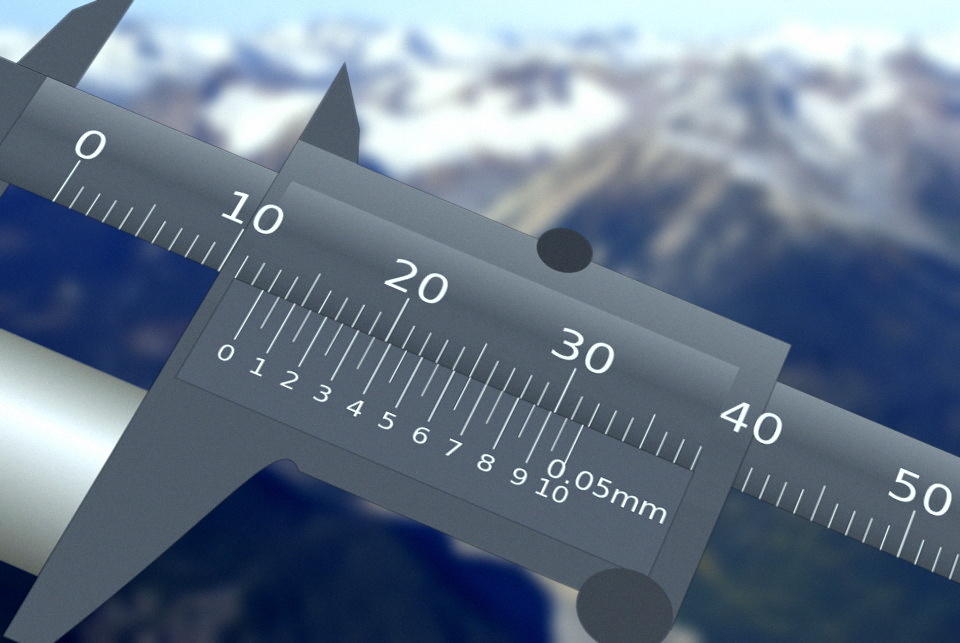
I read 12.7 mm
